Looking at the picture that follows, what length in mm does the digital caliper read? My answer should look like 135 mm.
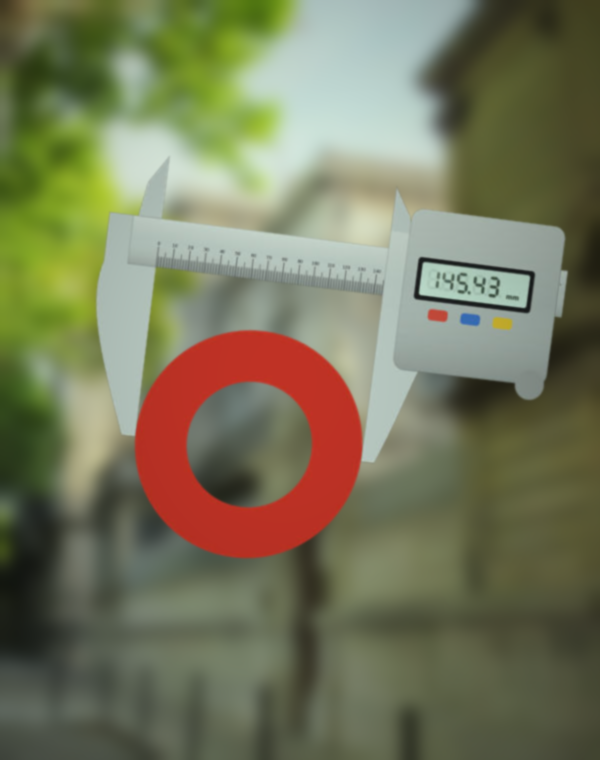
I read 145.43 mm
